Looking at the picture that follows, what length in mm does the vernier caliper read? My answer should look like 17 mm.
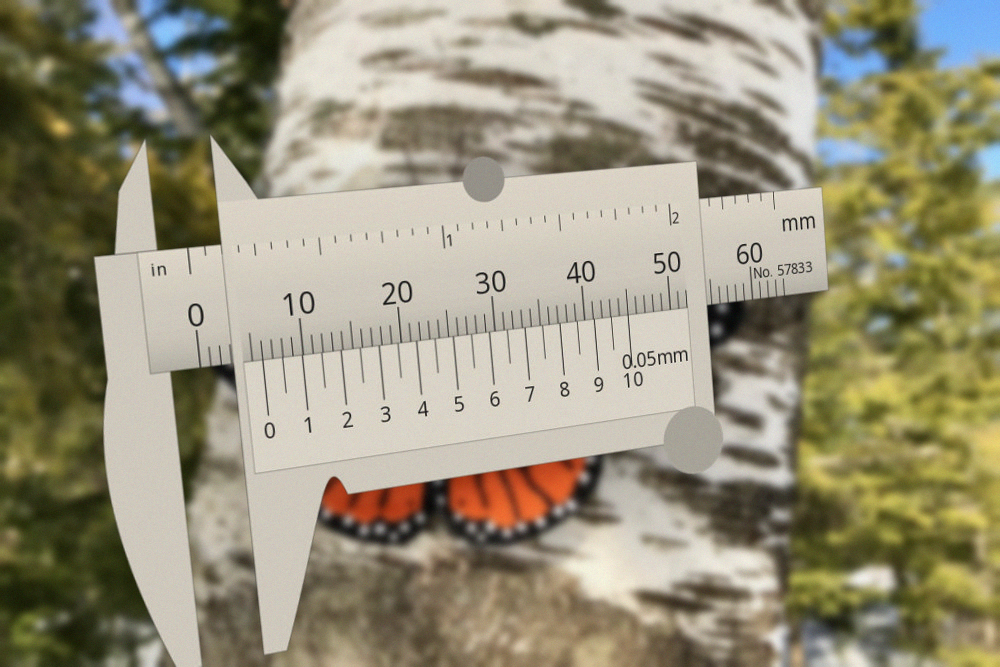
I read 6.0 mm
